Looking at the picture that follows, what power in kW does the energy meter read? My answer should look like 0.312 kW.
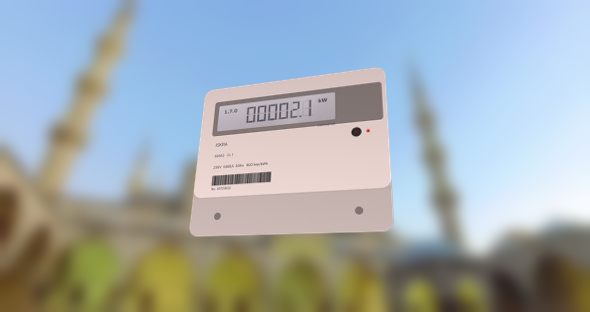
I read 2.1 kW
